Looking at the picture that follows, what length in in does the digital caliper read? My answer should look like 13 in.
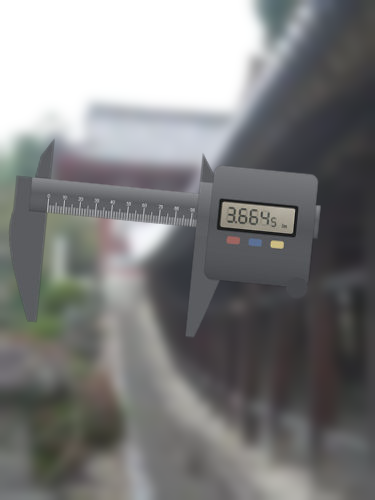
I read 3.6645 in
